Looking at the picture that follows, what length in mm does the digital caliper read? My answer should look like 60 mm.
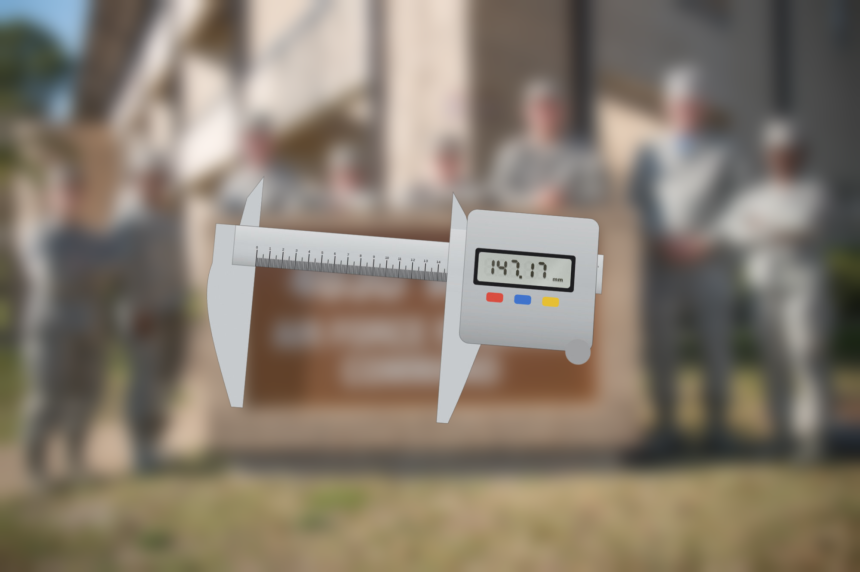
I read 147.17 mm
